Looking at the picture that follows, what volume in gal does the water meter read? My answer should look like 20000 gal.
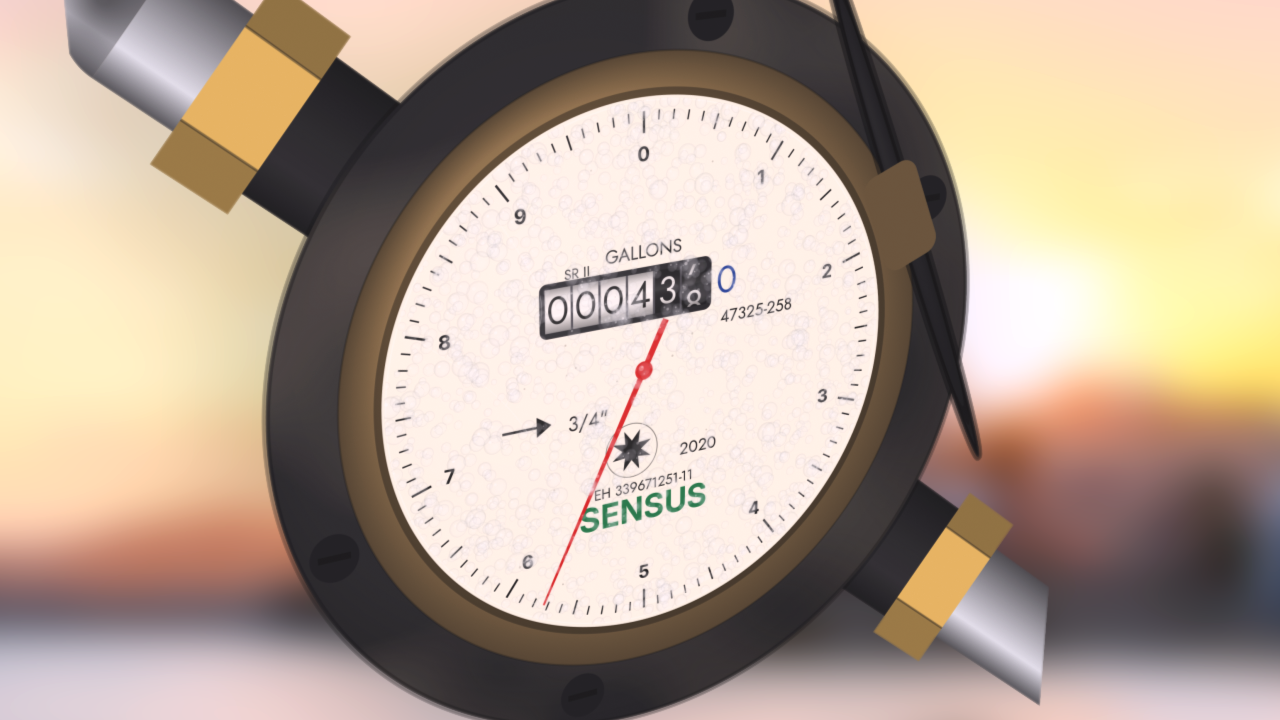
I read 4375.7 gal
